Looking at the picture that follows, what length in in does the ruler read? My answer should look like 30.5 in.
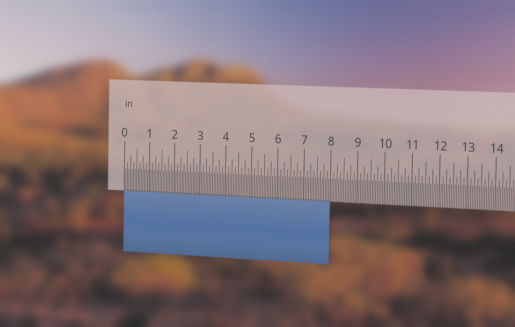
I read 8 in
